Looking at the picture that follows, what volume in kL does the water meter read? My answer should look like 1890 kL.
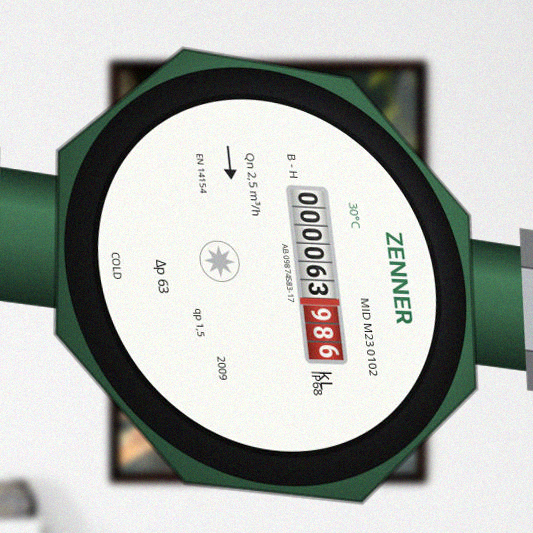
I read 63.986 kL
